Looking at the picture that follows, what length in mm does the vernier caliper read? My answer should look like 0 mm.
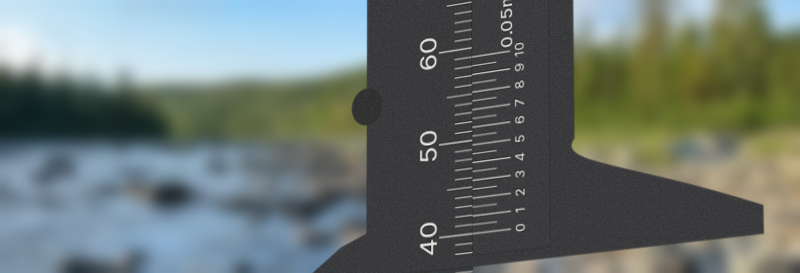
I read 40.0 mm
